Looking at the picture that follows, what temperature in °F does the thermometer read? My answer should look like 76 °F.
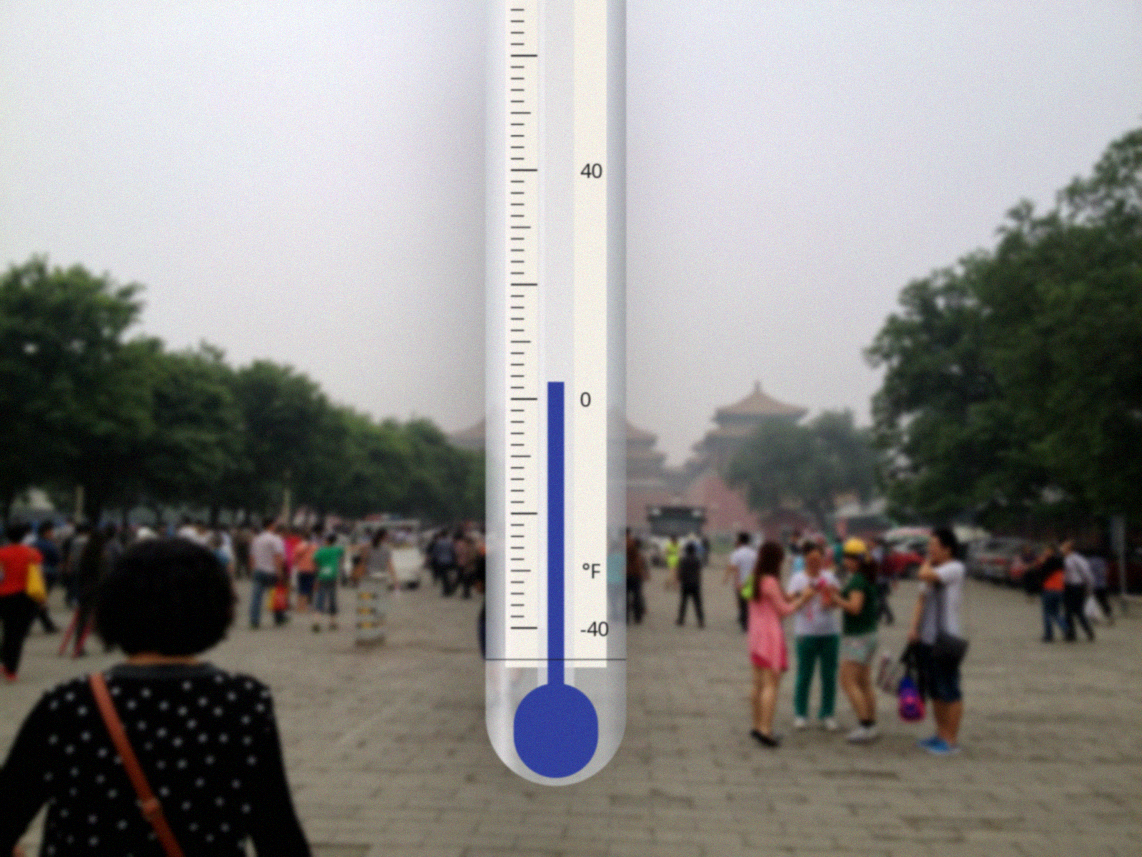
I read 3 °F
